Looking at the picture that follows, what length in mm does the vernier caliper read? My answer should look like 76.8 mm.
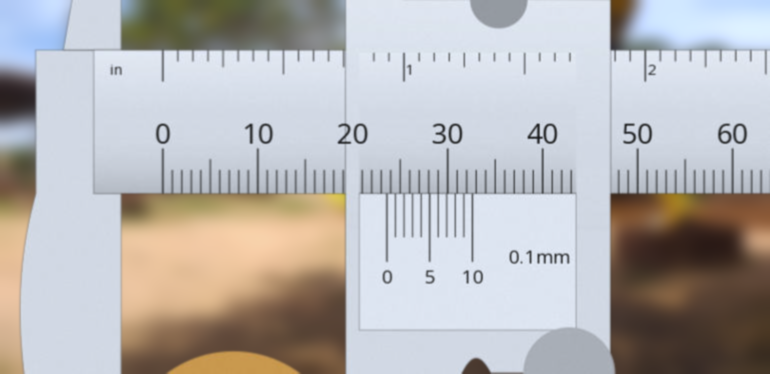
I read 23.6 mm
